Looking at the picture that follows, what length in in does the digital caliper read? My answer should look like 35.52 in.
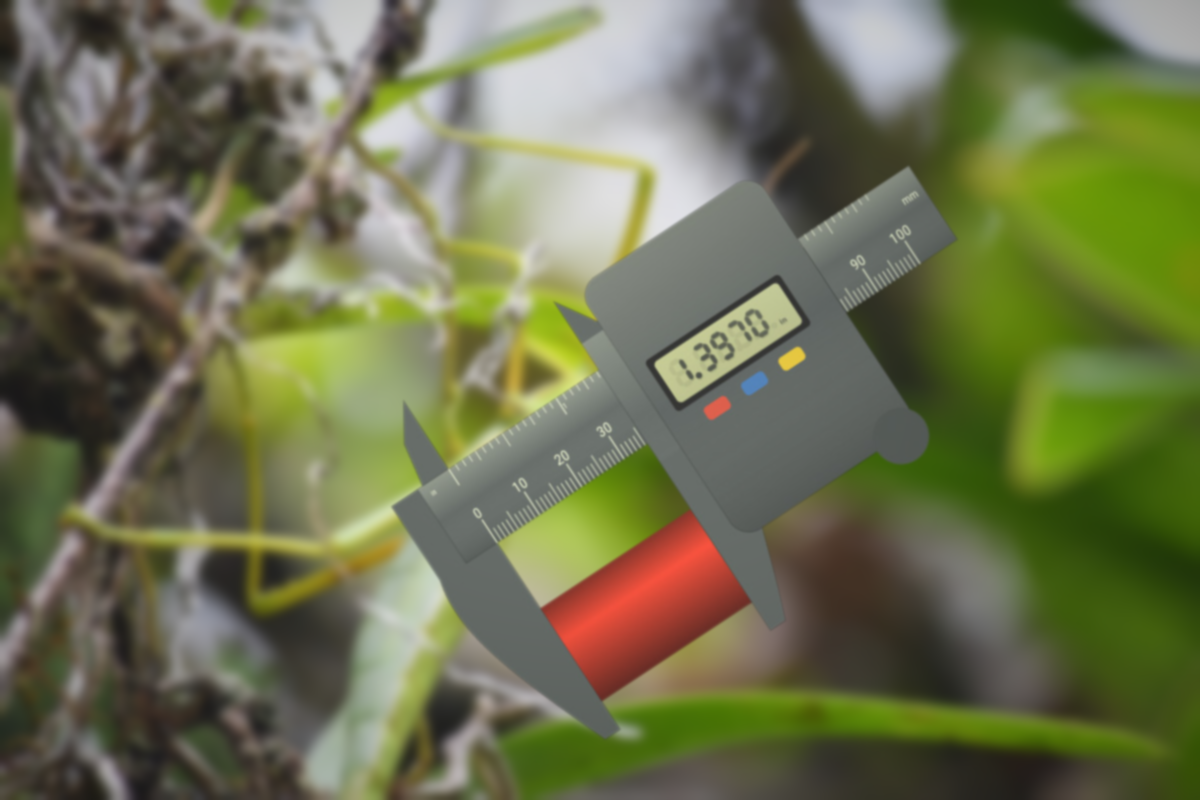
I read 1.3970 in
